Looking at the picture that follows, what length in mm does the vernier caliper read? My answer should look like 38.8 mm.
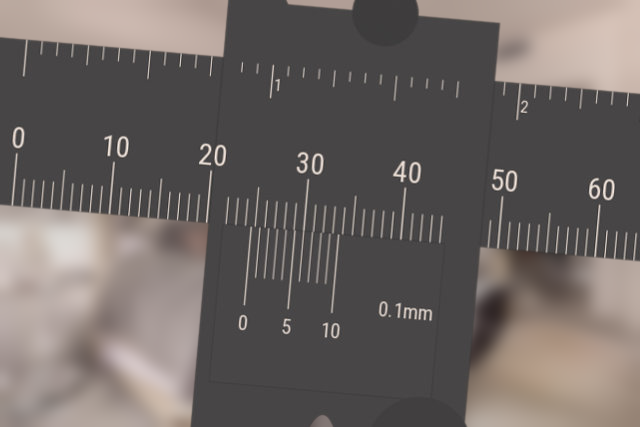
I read 24.6 mm
